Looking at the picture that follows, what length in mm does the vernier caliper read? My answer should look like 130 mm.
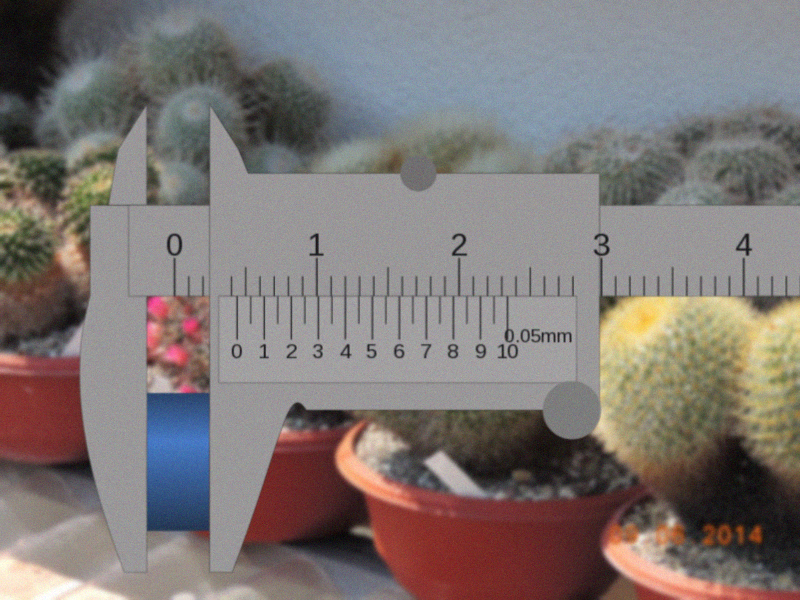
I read 4.4 mm
